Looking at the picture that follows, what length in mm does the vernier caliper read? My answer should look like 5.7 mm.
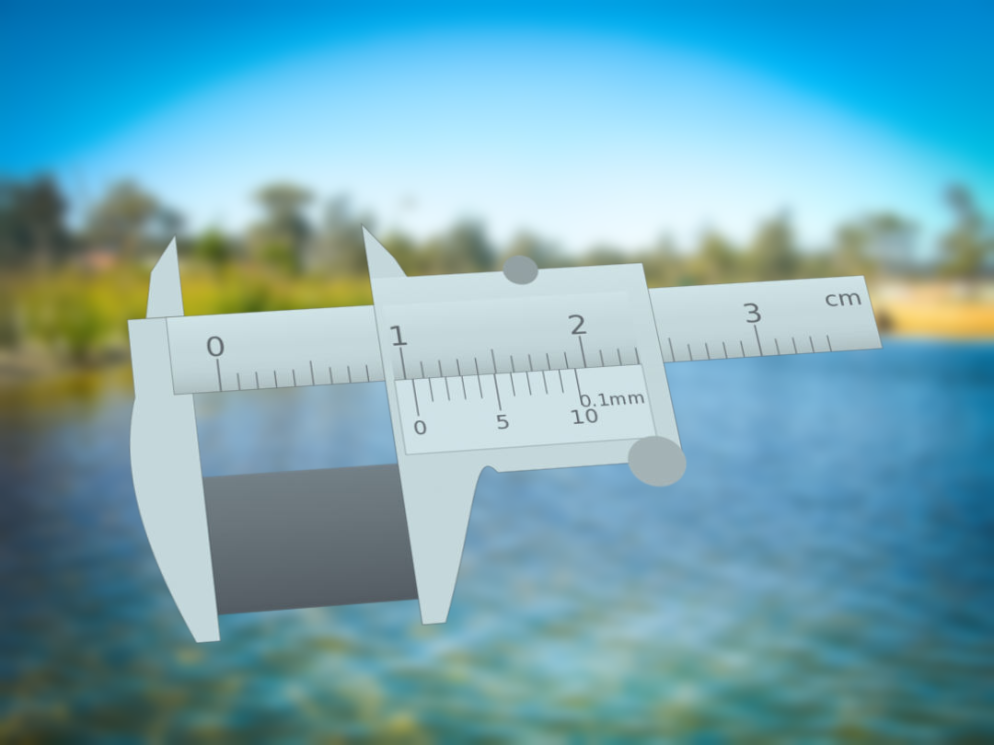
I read 10.4 mm
